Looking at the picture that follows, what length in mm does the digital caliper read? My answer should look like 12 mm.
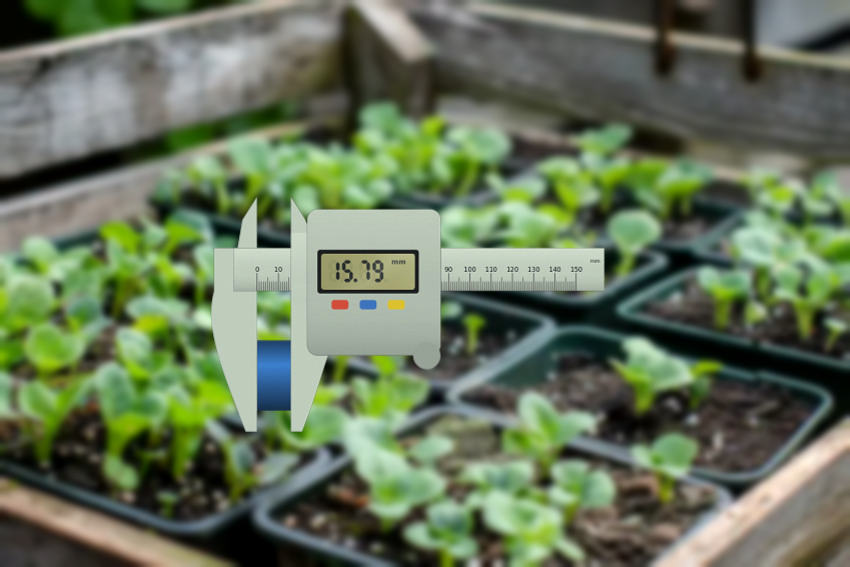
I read 15.79 mm
